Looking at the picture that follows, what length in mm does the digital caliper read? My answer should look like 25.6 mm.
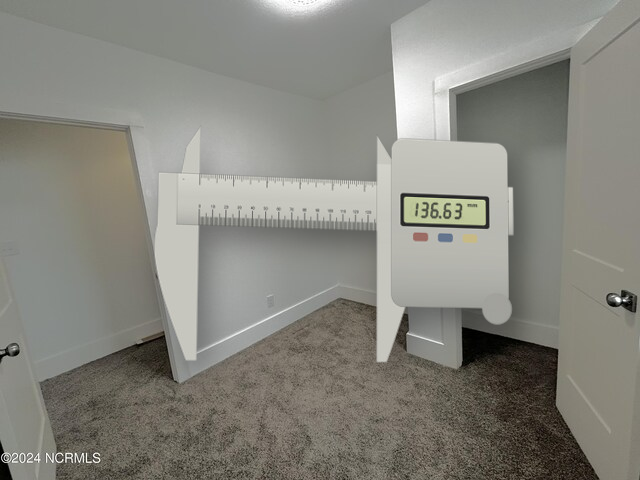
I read 136.63 mm
